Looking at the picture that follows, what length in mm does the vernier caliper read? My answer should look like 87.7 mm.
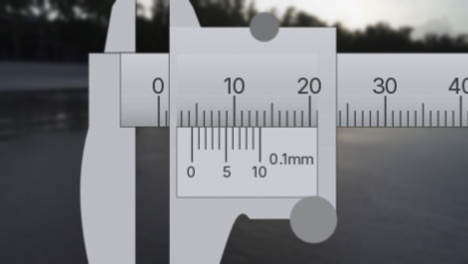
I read 4.4 mm
